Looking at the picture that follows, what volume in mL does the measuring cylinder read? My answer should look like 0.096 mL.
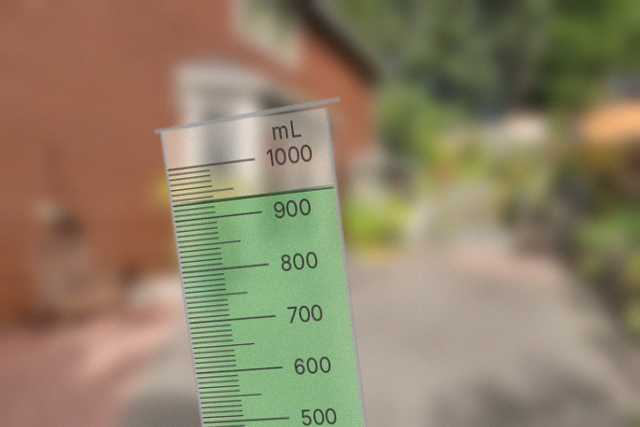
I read 930 mL
